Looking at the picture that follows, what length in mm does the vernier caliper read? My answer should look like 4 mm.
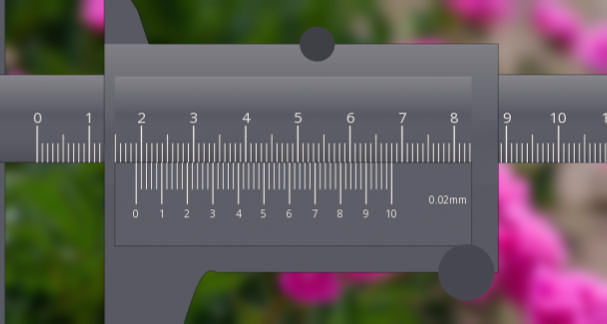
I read 19.0 mm
